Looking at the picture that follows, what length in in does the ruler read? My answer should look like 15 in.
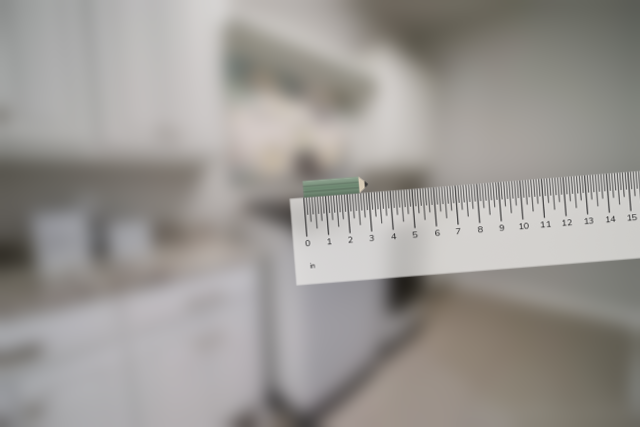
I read 3 in
